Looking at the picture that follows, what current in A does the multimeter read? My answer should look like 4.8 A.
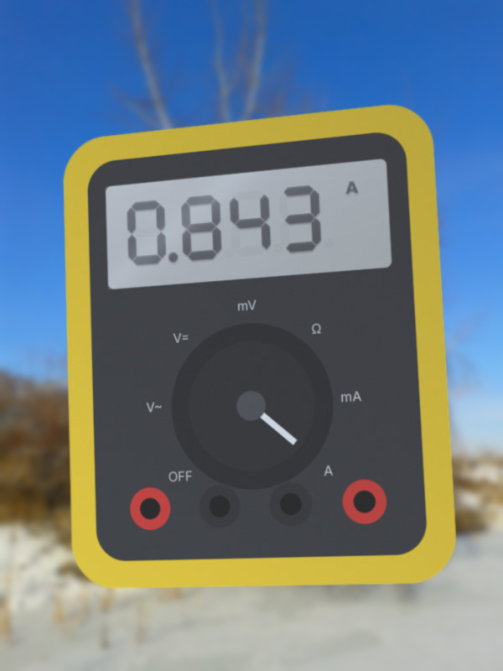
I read 0.843 A
